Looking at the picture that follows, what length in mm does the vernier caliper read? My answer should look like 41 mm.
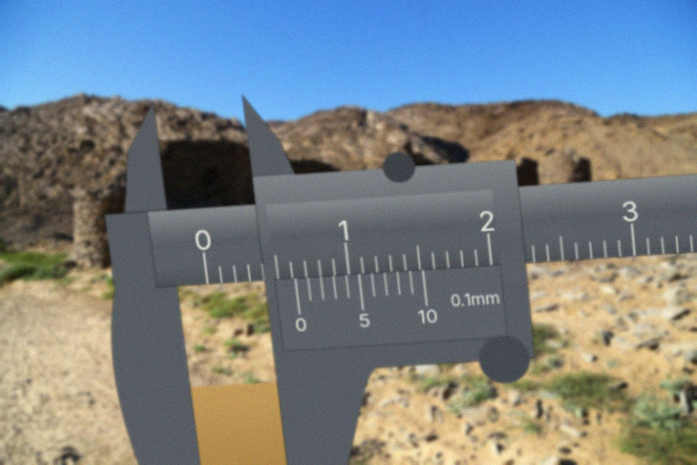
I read 6.2 mm
